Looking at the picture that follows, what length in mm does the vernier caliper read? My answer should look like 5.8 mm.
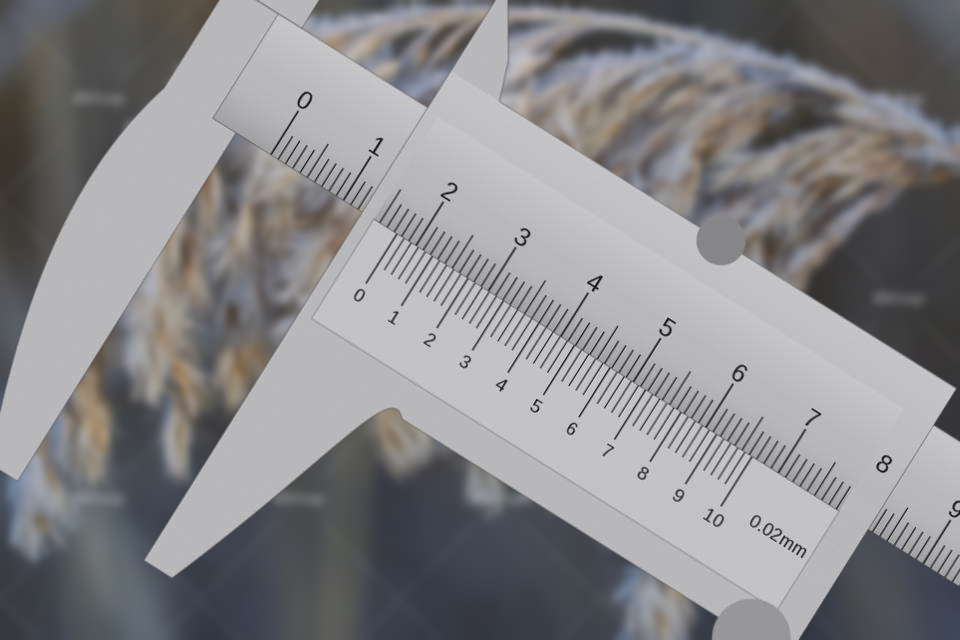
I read 17.4 mm
